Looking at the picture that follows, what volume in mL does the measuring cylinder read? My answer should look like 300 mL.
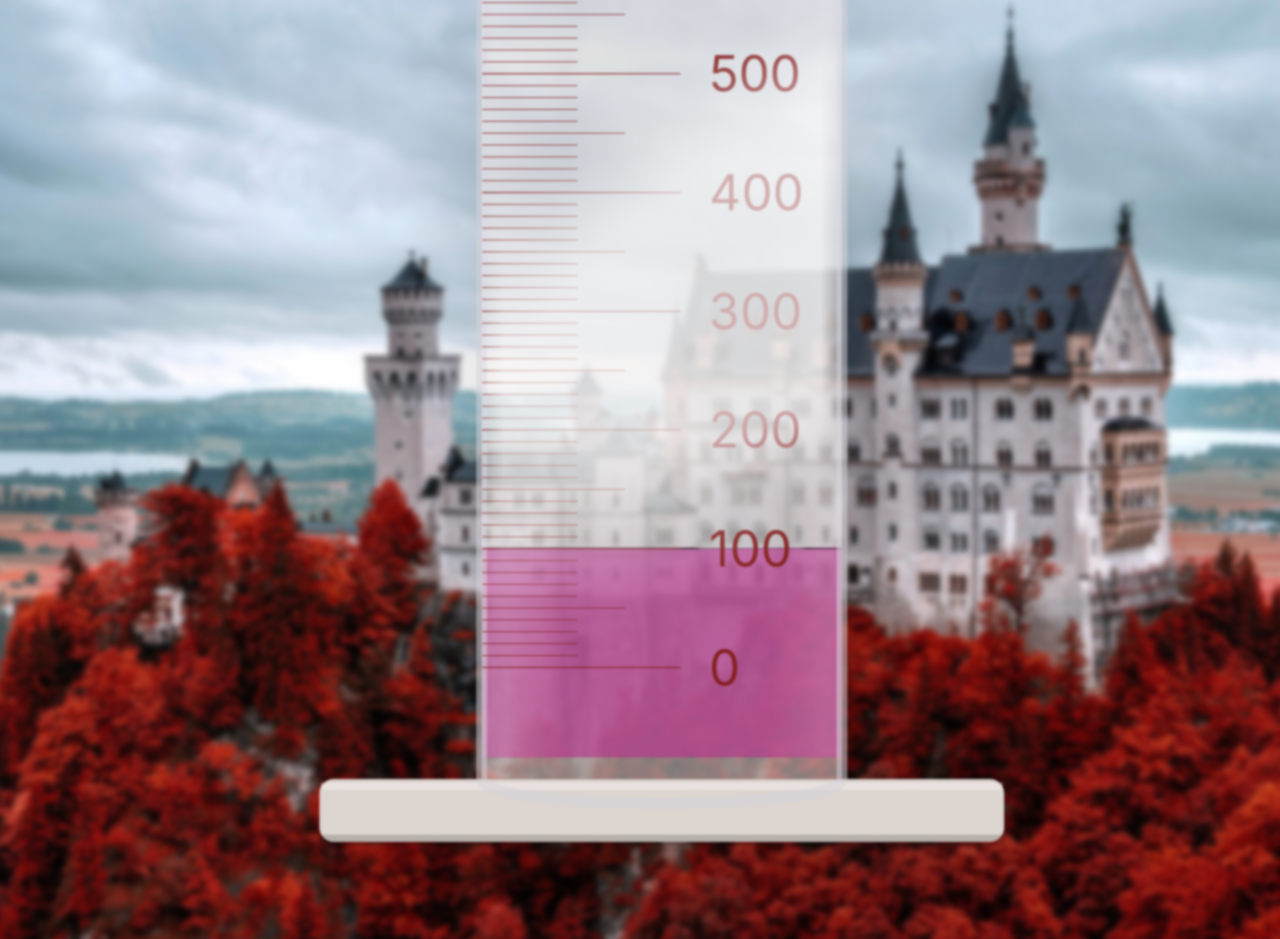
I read 100 mL
